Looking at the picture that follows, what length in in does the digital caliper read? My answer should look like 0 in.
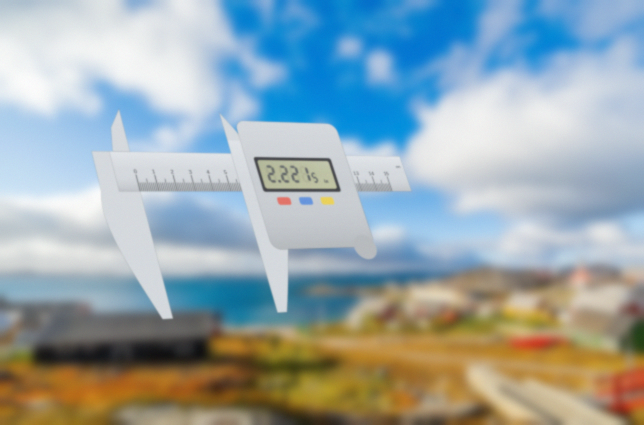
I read 2.2215 in
